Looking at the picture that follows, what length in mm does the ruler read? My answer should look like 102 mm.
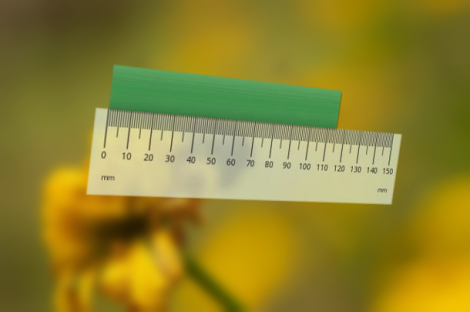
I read 115 mm
